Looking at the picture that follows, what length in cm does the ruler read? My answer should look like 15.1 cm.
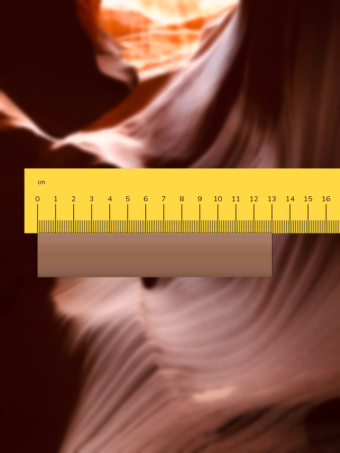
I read 13 cm
